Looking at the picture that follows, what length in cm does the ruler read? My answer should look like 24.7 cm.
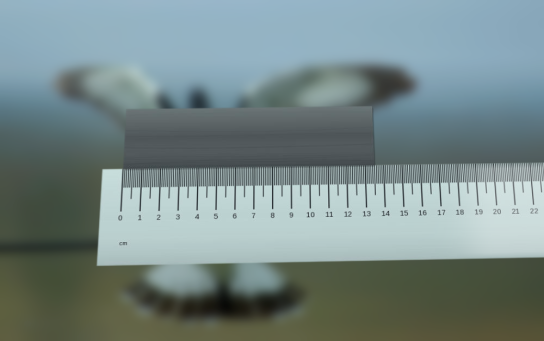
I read 13.5 cm
